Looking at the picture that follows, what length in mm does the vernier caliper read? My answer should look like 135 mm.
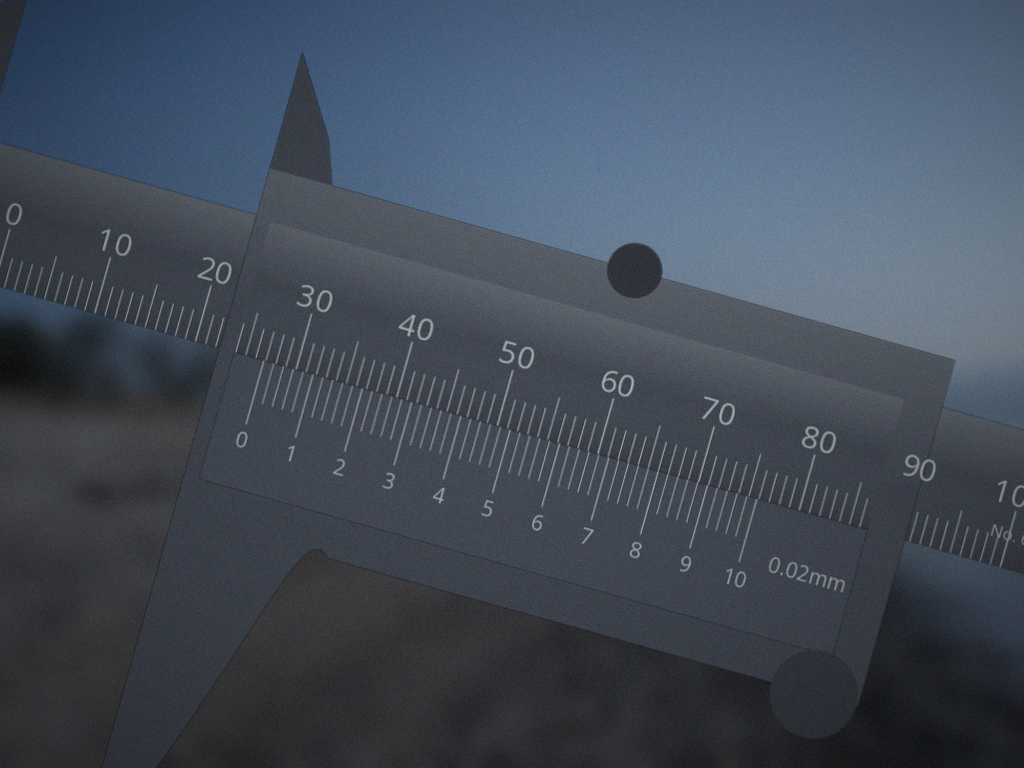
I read 26.8 mm
